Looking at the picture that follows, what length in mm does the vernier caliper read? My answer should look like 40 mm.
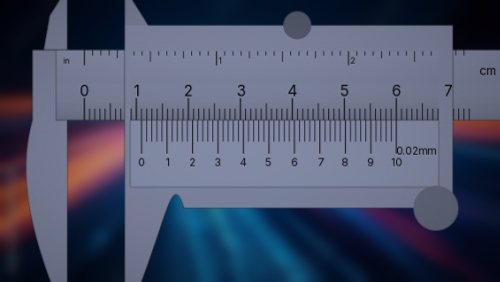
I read 11.0 mm
